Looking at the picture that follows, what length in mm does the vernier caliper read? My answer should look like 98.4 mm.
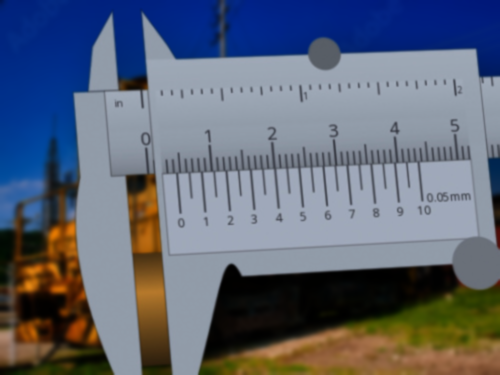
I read 4.5 mm
